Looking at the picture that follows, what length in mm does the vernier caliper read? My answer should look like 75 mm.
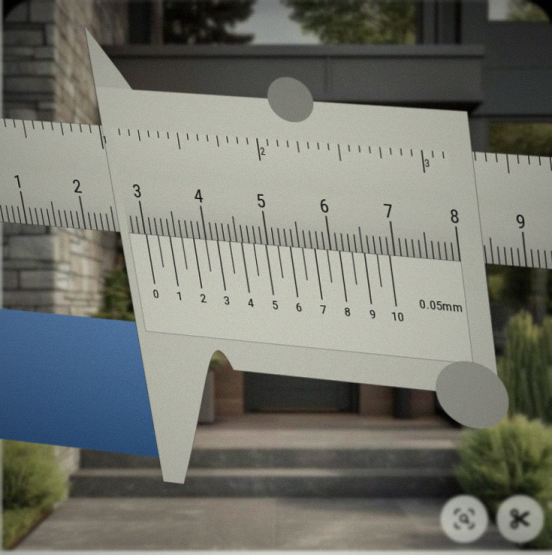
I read 30.2 mm
